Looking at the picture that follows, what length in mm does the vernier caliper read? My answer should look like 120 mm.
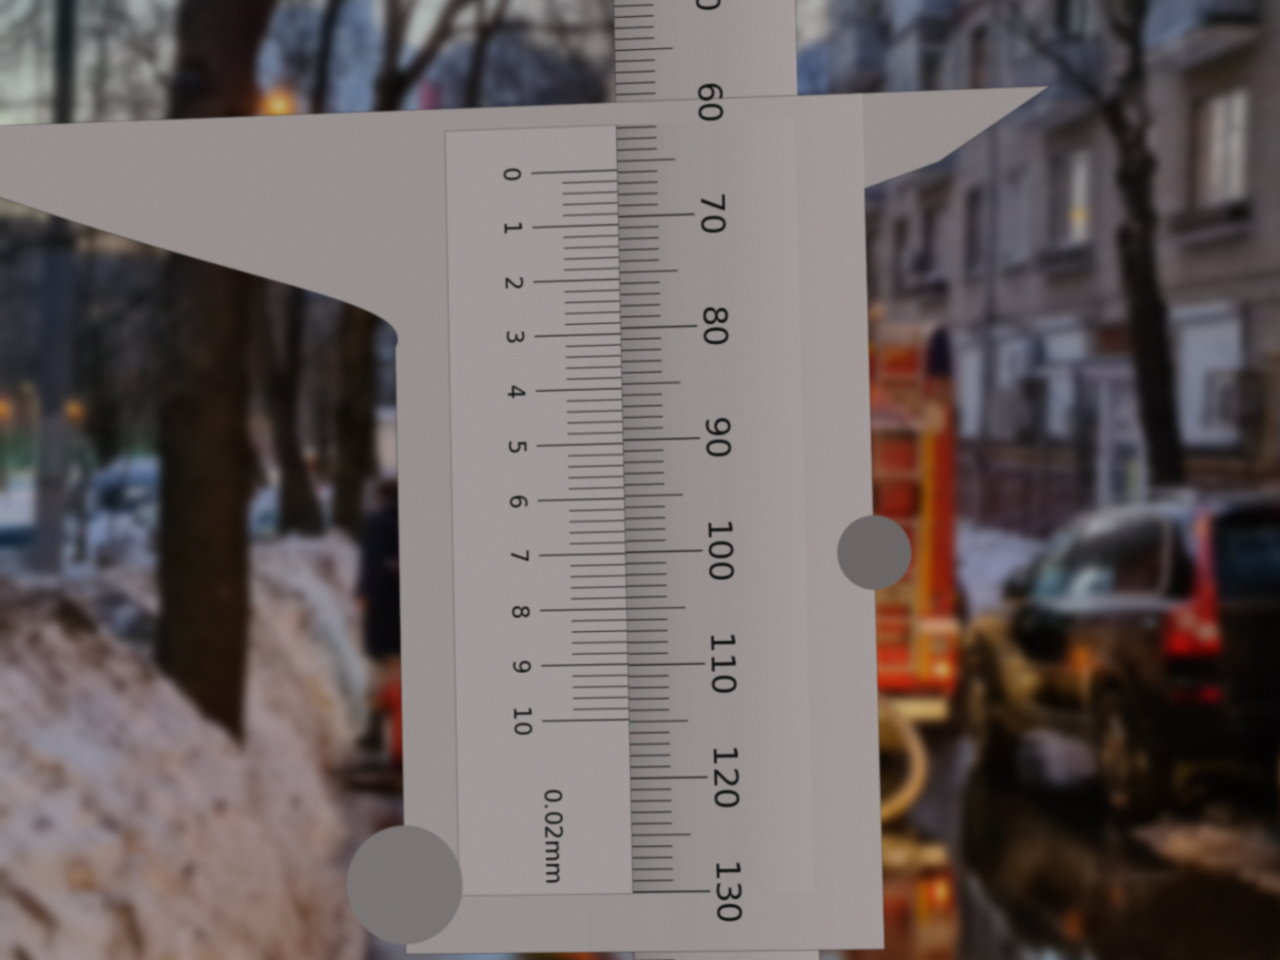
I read 65.8 mm
